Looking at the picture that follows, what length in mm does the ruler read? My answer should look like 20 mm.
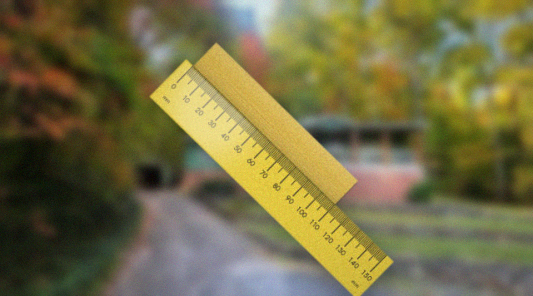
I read 110 mm
